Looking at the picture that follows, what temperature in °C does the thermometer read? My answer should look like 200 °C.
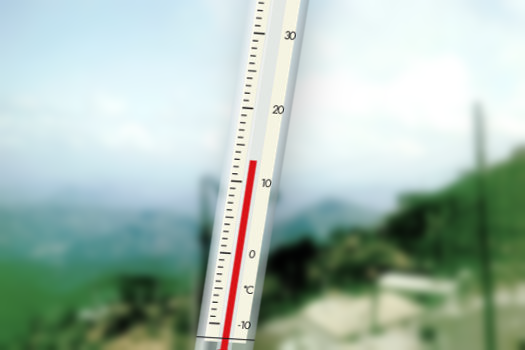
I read 13 °C
